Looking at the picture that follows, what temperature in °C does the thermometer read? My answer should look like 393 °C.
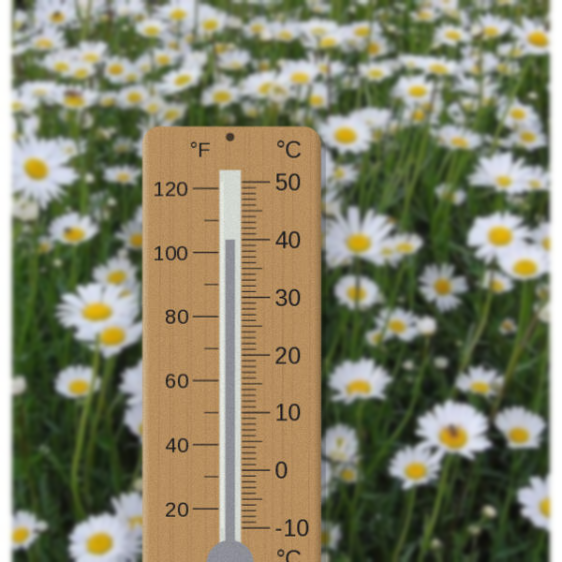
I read 40 °C
